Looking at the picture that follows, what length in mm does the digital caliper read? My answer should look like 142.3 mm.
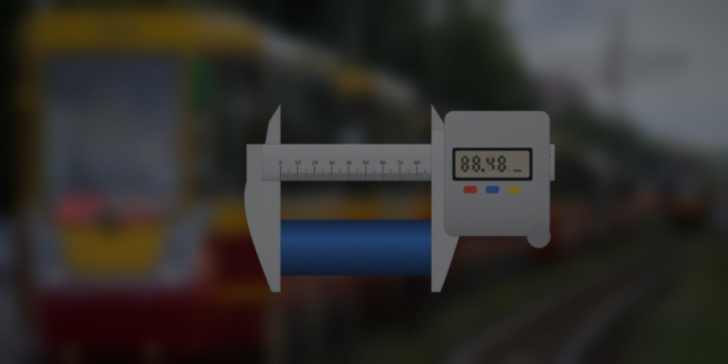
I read 88.48 mm
